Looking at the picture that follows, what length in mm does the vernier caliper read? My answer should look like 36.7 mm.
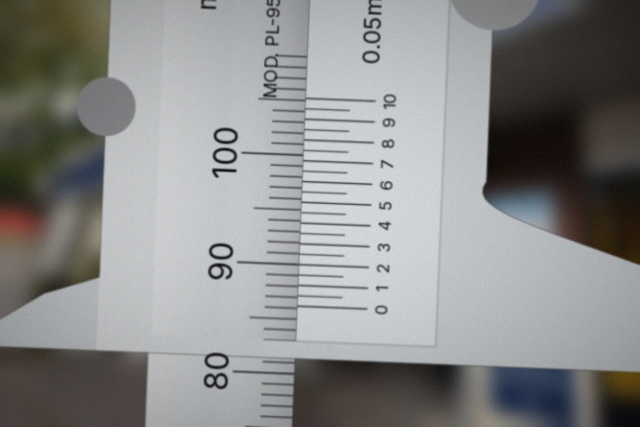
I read 86.2 mm
